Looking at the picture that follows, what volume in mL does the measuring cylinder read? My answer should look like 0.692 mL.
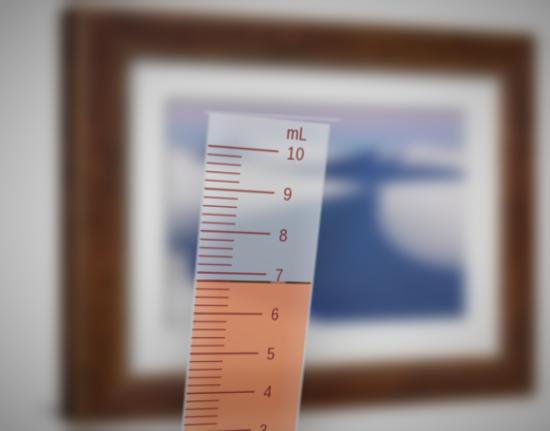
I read 6.8 mL
